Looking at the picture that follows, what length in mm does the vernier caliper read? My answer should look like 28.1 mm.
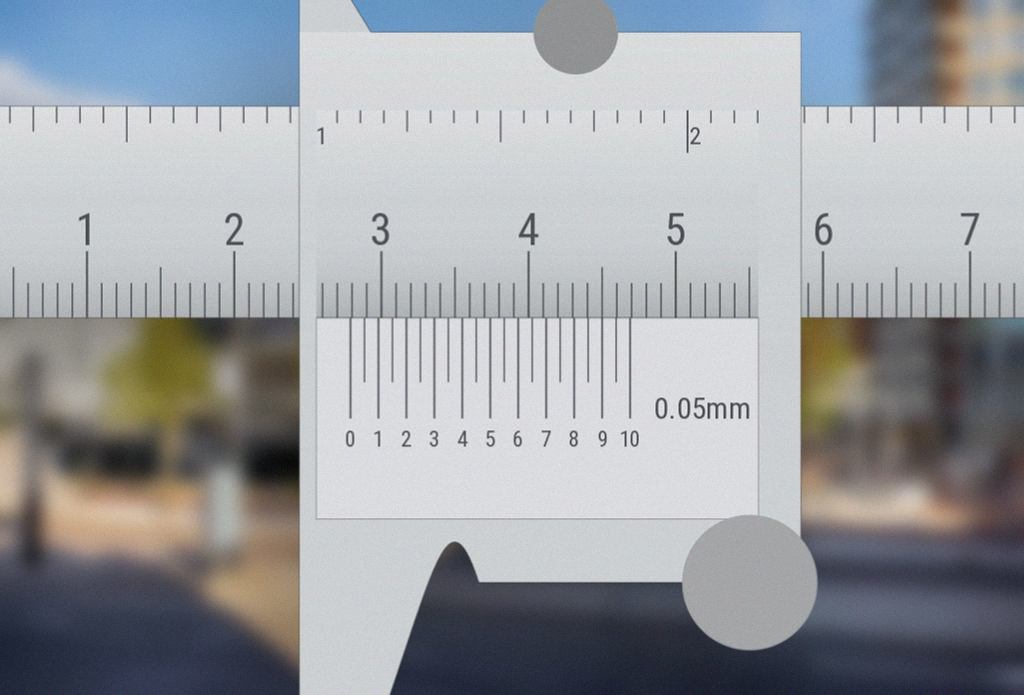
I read 27.9 mm
